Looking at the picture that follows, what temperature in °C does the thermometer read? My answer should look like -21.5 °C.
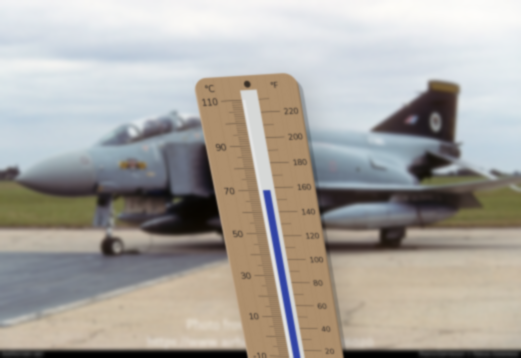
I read 70 °C
